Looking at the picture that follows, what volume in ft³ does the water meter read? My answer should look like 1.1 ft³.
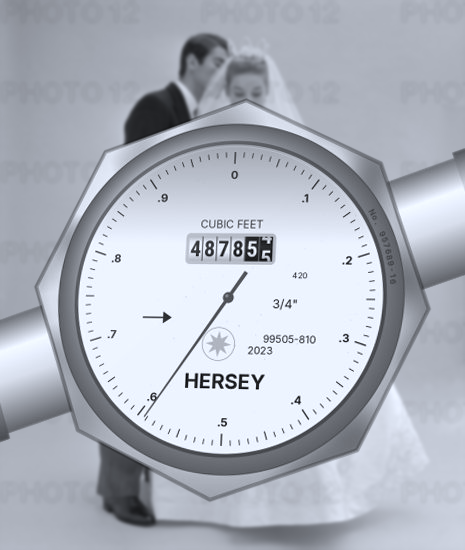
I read 487854.59 ft³
